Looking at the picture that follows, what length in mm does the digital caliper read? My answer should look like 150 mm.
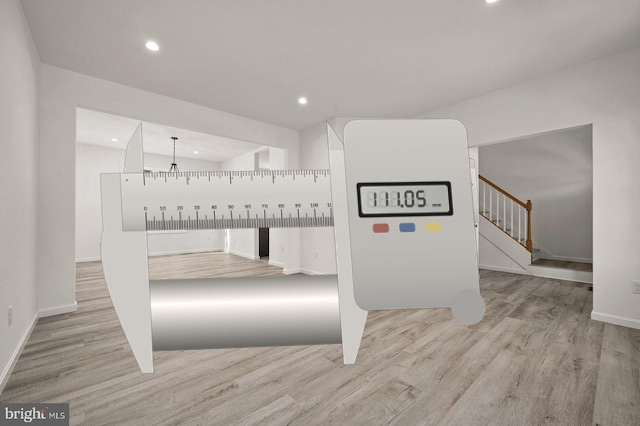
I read 111.05 mm
